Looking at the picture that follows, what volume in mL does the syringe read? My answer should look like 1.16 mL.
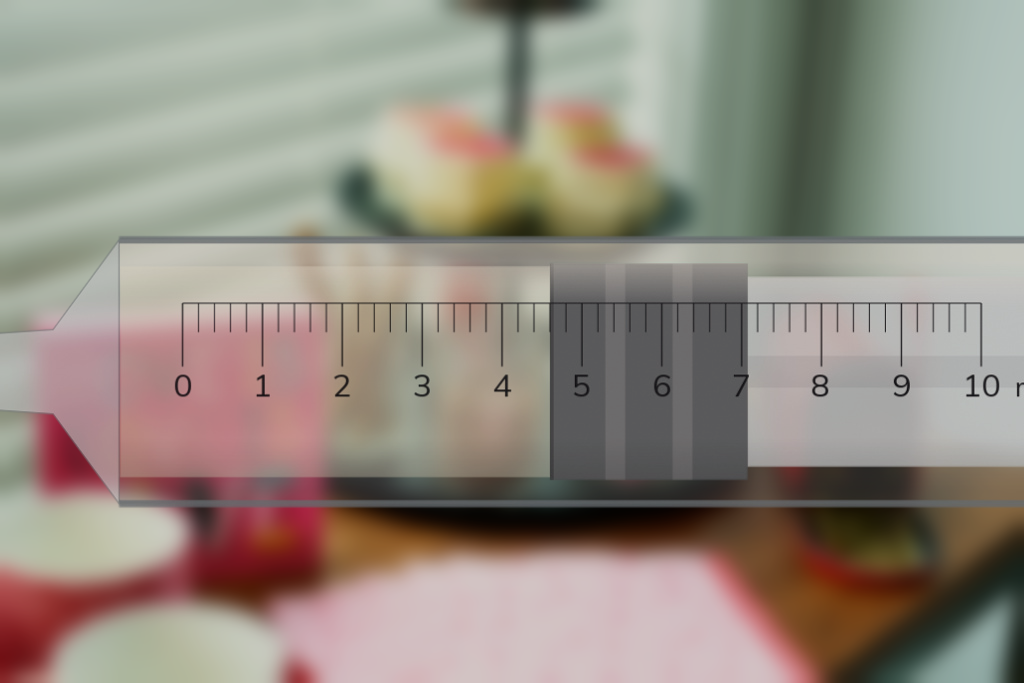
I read 4.6 mL
